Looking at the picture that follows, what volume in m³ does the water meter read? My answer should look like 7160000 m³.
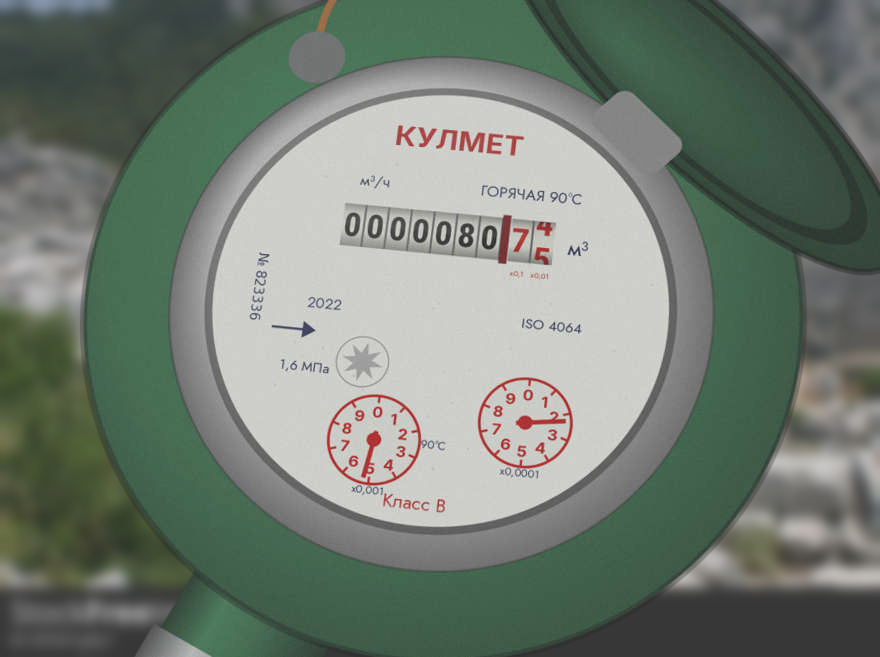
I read 80.7452 m³
